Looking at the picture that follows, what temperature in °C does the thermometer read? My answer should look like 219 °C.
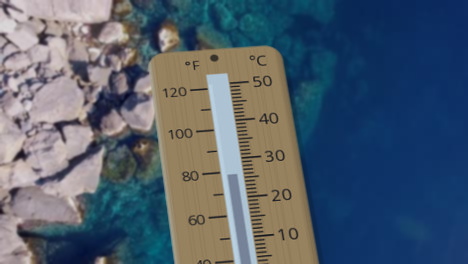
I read 26 °C
